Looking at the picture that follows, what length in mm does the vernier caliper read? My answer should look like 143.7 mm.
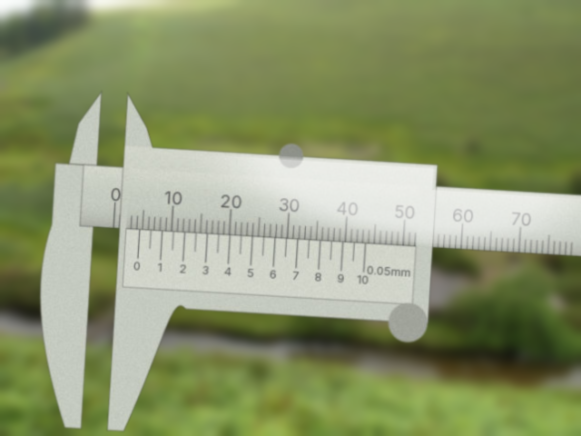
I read 4.5 mm
